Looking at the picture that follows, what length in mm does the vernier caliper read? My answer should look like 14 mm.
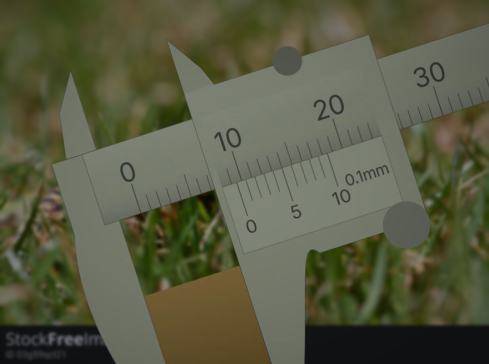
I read 9.5 mm
